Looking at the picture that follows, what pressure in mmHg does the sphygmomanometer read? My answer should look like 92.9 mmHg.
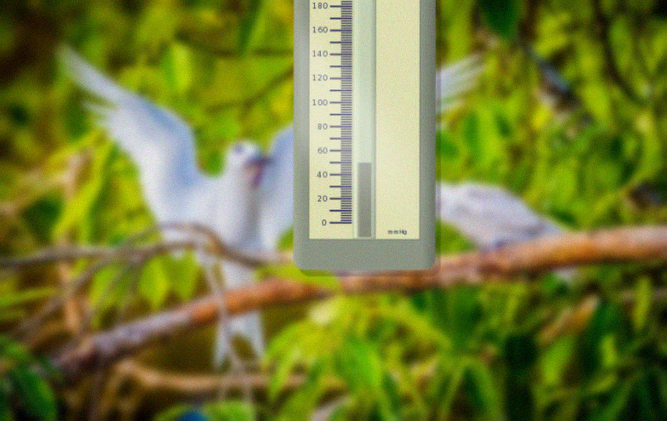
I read 50 mmHg
